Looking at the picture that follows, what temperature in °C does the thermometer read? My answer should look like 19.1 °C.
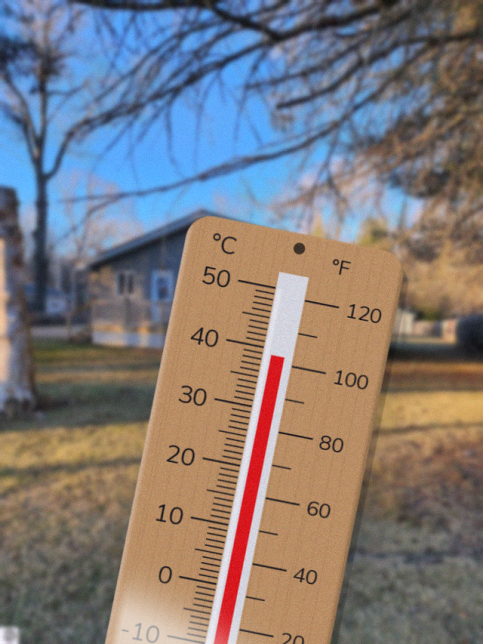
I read 39 °C
